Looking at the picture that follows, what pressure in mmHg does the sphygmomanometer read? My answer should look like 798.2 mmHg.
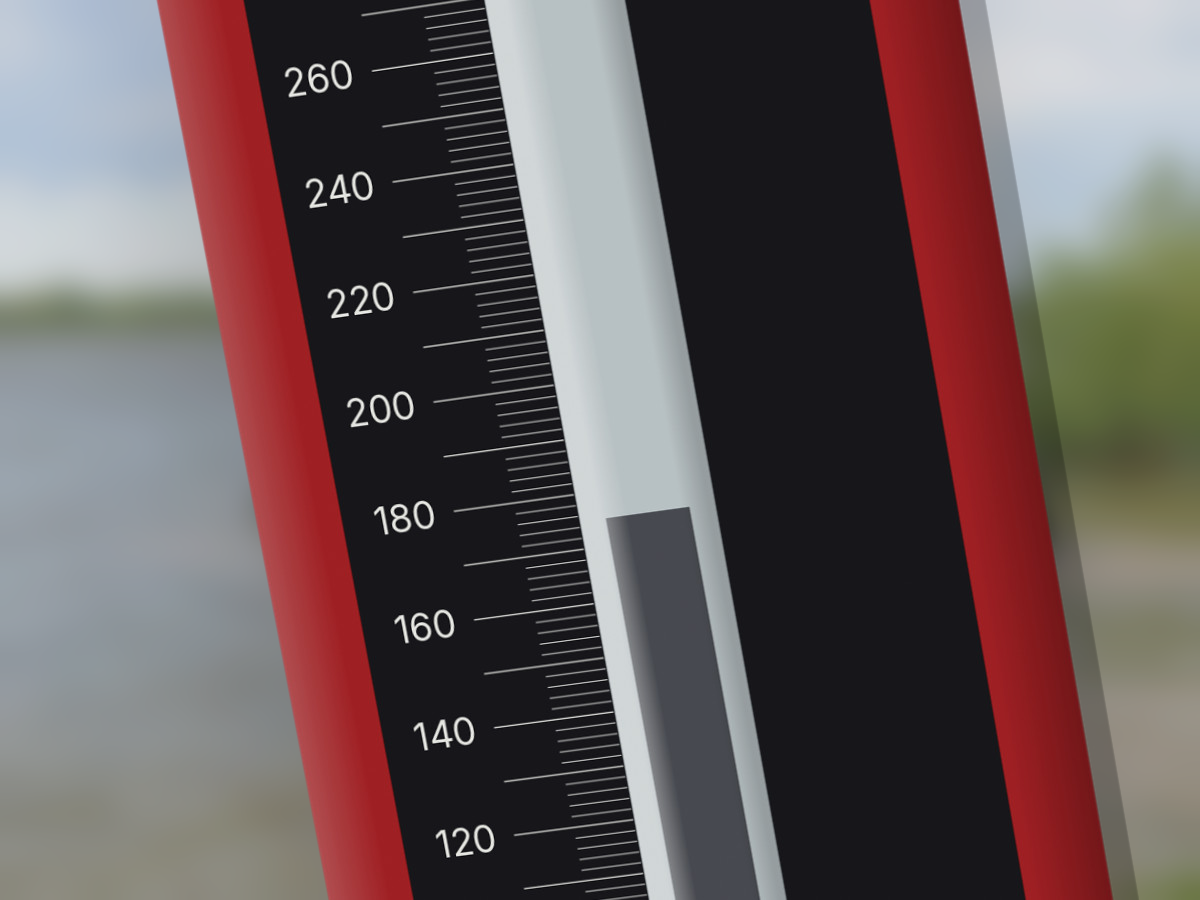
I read 175 mmHg
